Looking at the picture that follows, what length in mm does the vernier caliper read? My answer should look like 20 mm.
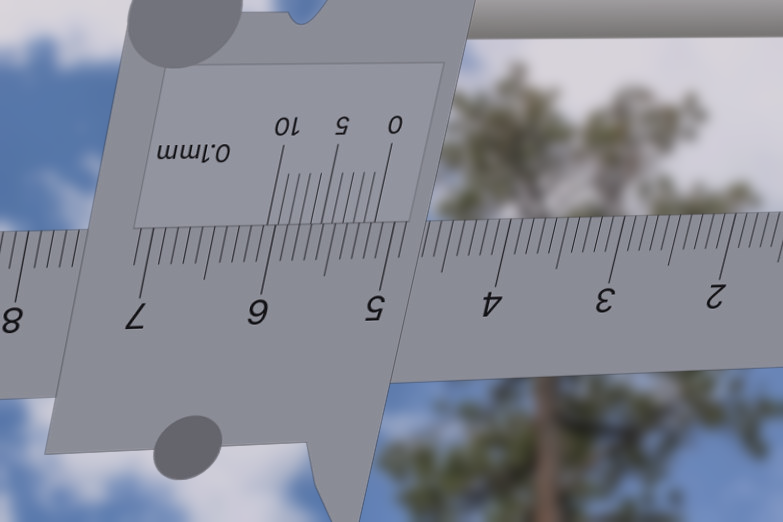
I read 51.7 mm
